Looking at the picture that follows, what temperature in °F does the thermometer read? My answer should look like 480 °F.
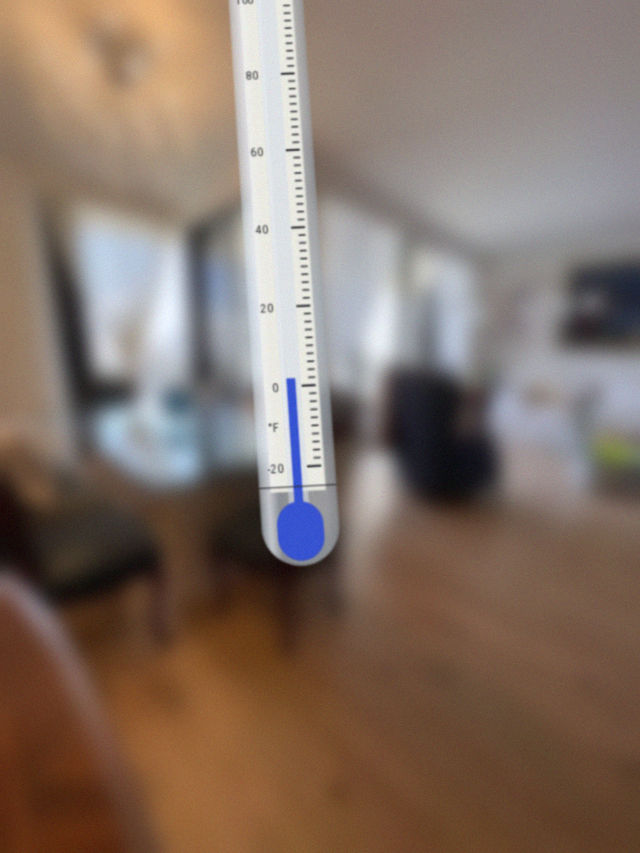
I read 2 °F
